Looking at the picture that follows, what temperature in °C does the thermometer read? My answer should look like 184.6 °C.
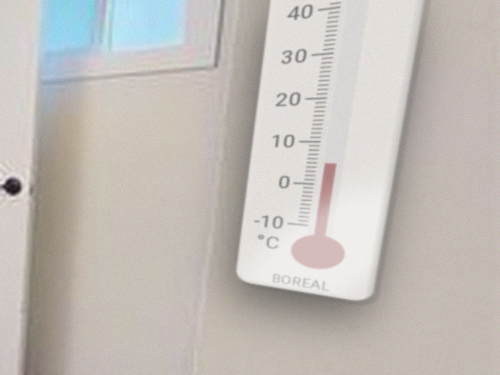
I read 5 °C
